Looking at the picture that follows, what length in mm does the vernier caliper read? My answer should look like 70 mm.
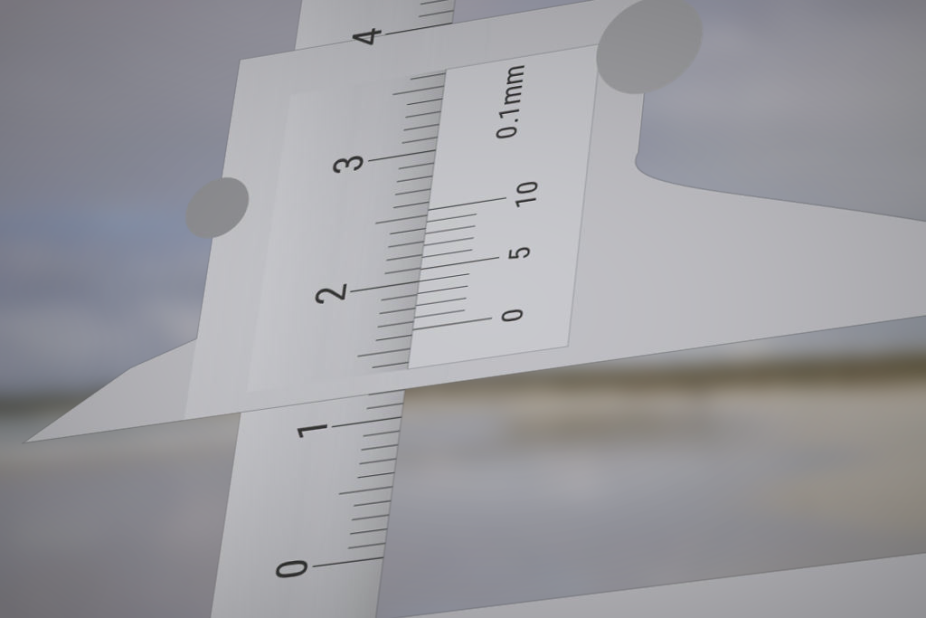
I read 16.4 mm
